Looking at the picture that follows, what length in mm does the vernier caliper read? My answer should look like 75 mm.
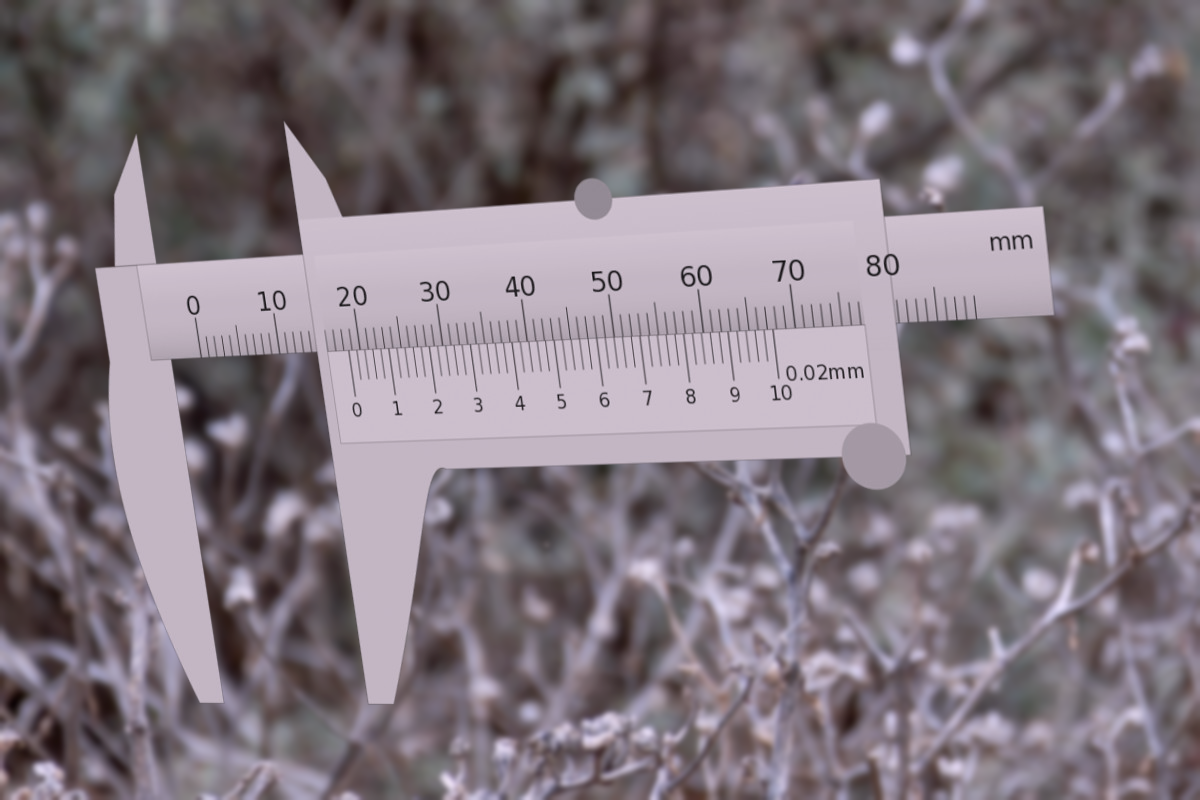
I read 18.6 mm
